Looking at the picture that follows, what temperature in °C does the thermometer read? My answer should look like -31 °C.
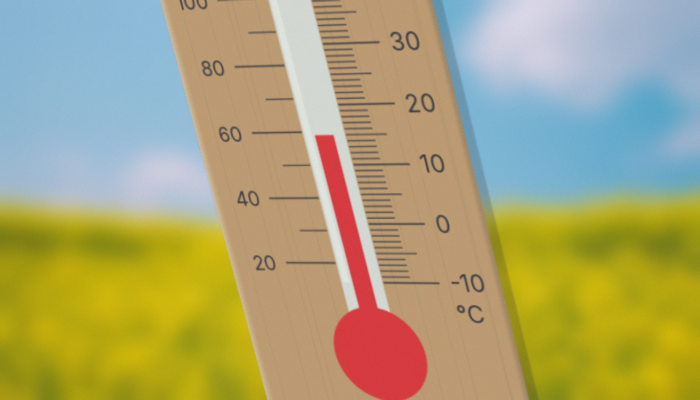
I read 15 °C
